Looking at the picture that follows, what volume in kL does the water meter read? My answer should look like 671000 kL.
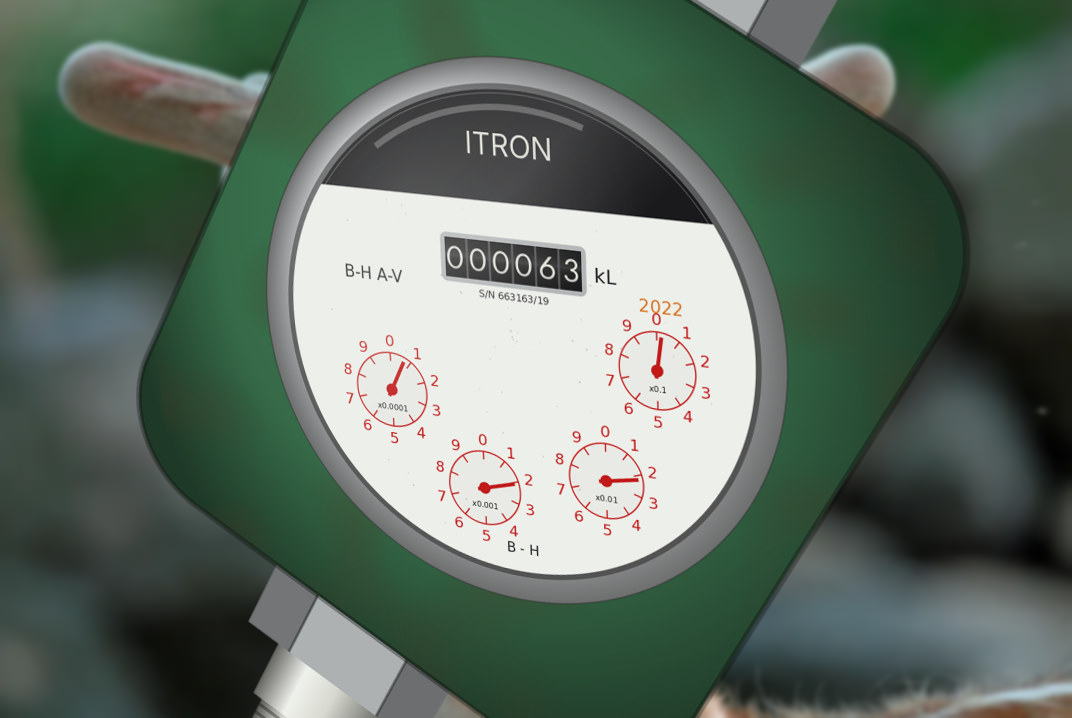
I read 63.0220 kL
